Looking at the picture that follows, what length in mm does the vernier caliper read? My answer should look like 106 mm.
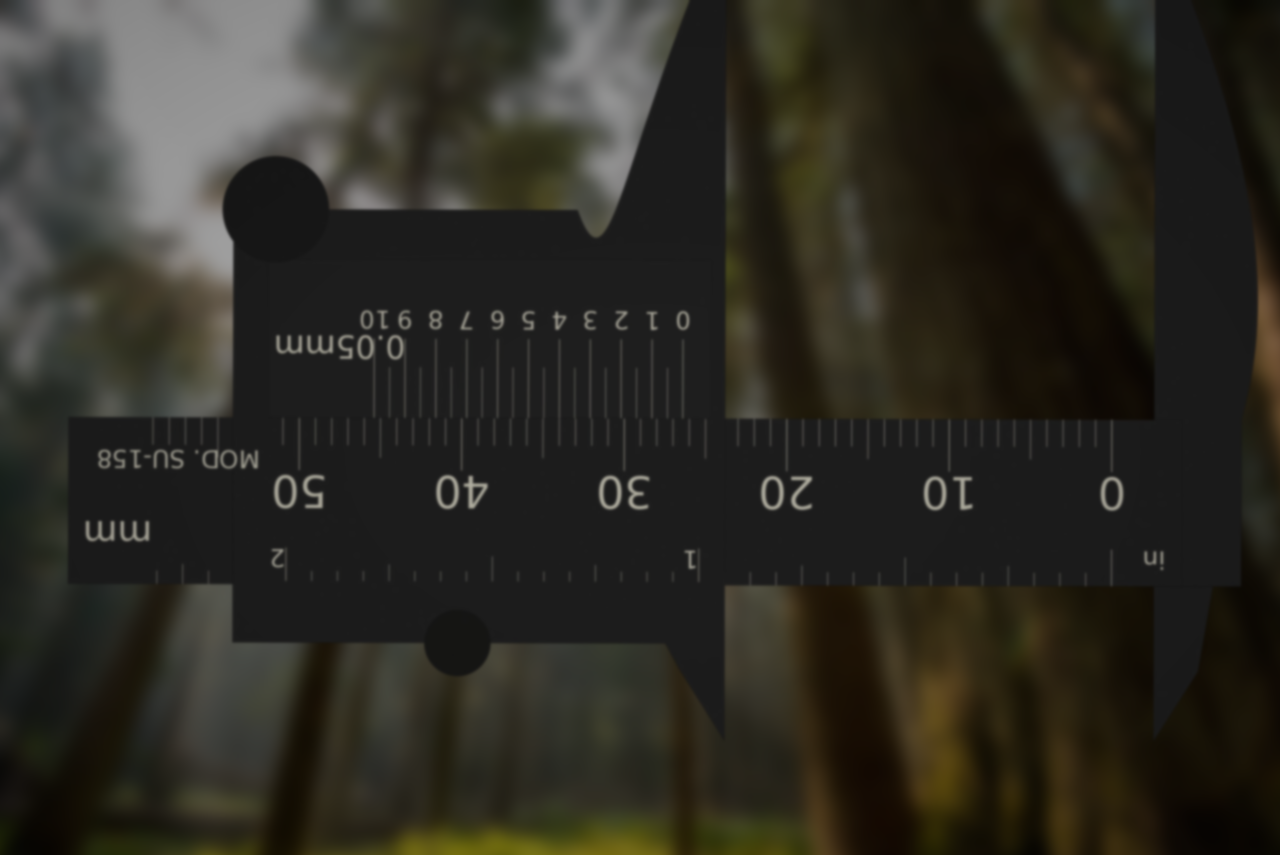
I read 26.4 mm
